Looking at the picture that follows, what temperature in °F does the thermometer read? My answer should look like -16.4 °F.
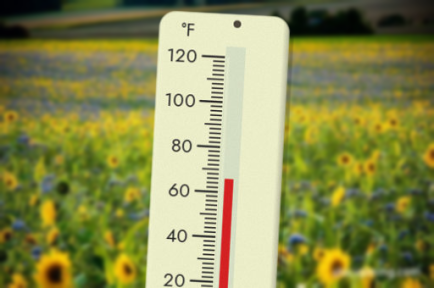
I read 66 °F
